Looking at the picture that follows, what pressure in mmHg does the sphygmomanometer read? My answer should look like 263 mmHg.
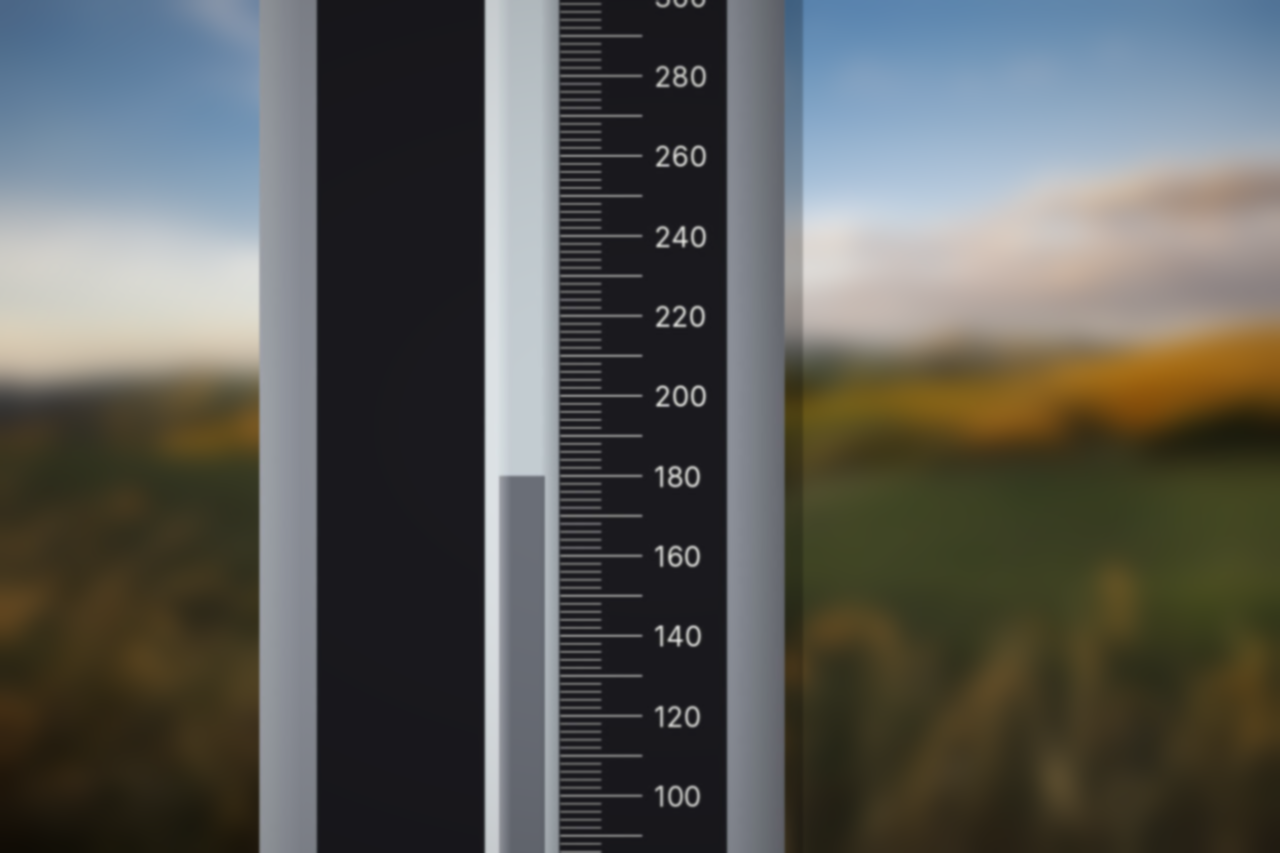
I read 180 mmHg
